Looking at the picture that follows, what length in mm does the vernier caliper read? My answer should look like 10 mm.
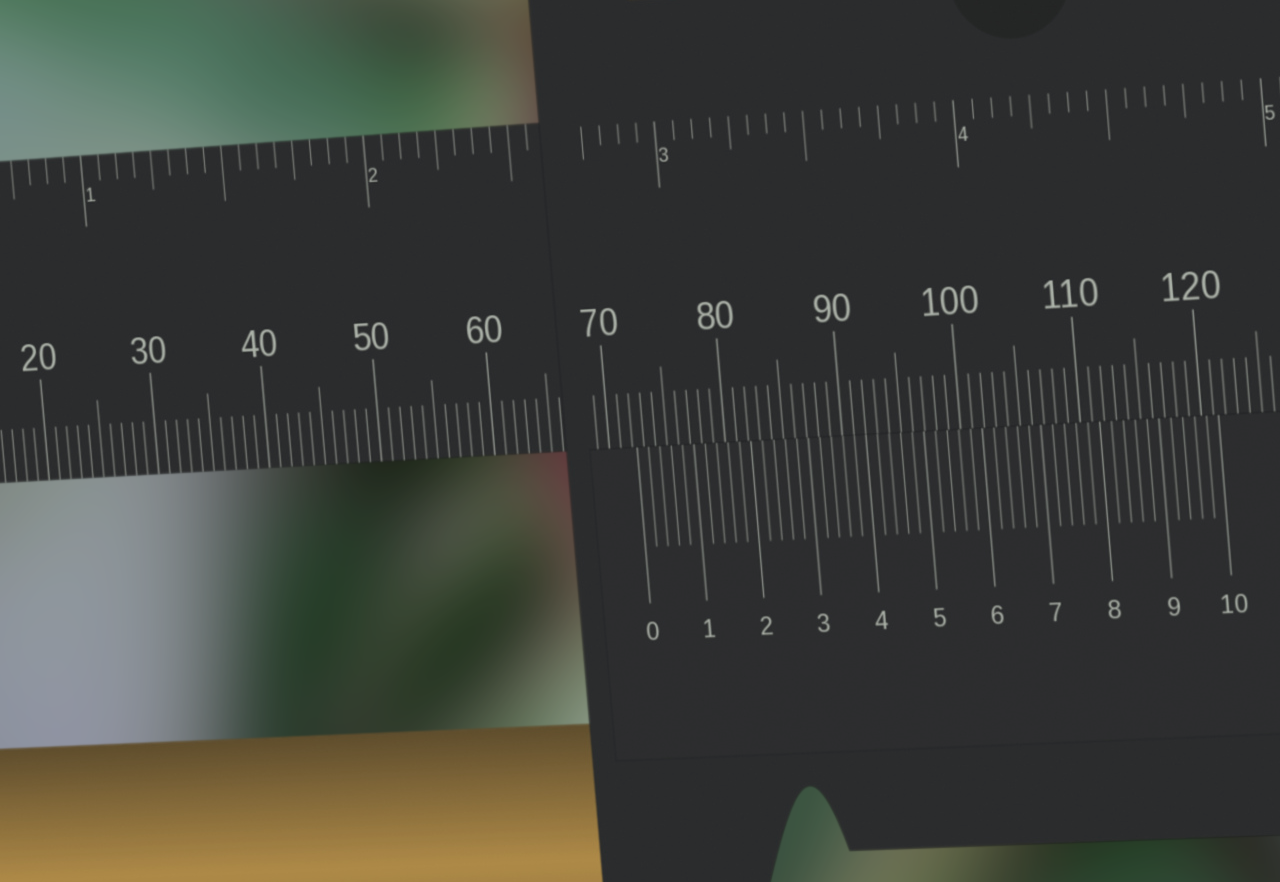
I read 72.4 mm
